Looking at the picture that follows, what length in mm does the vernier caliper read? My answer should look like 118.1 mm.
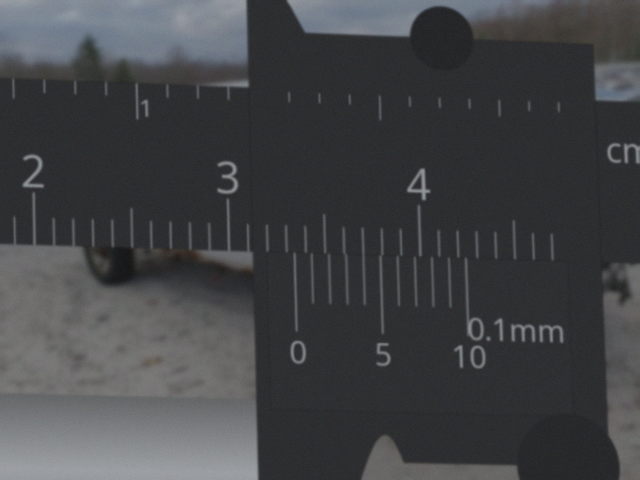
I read 33.4 mm
